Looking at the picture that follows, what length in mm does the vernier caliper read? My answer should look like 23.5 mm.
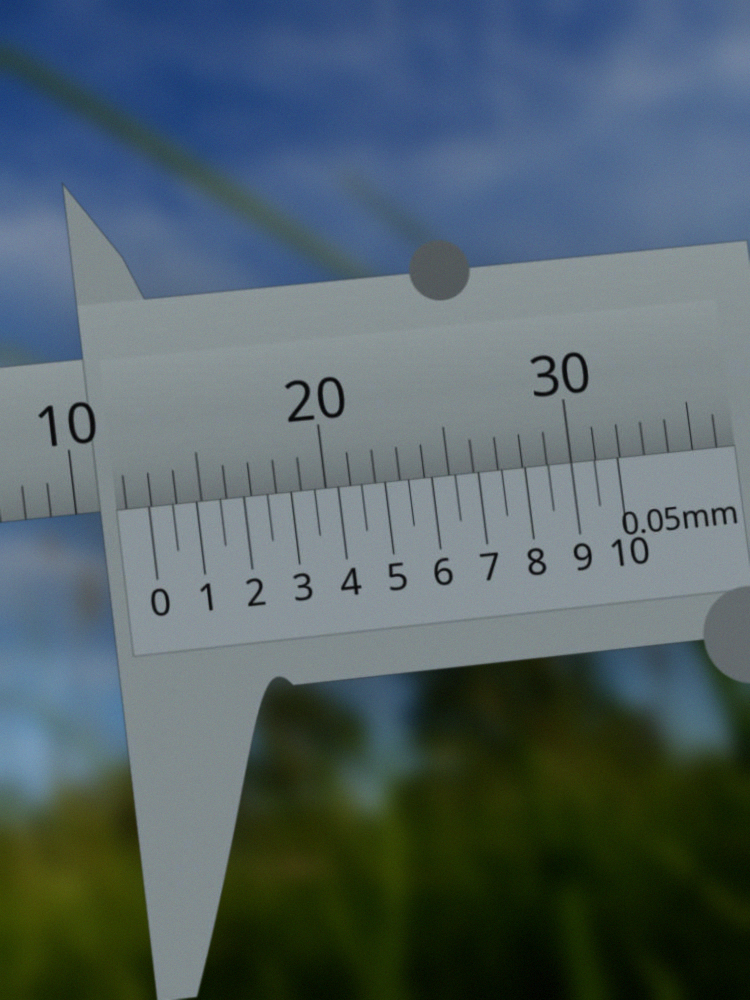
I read 12.9 mm
